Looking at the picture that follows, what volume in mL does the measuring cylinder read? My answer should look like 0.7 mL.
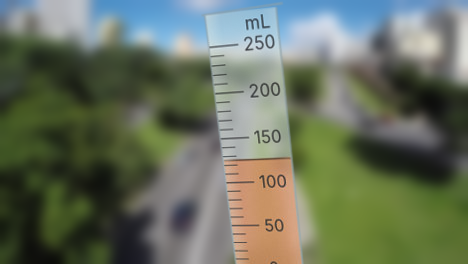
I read 125 mL
